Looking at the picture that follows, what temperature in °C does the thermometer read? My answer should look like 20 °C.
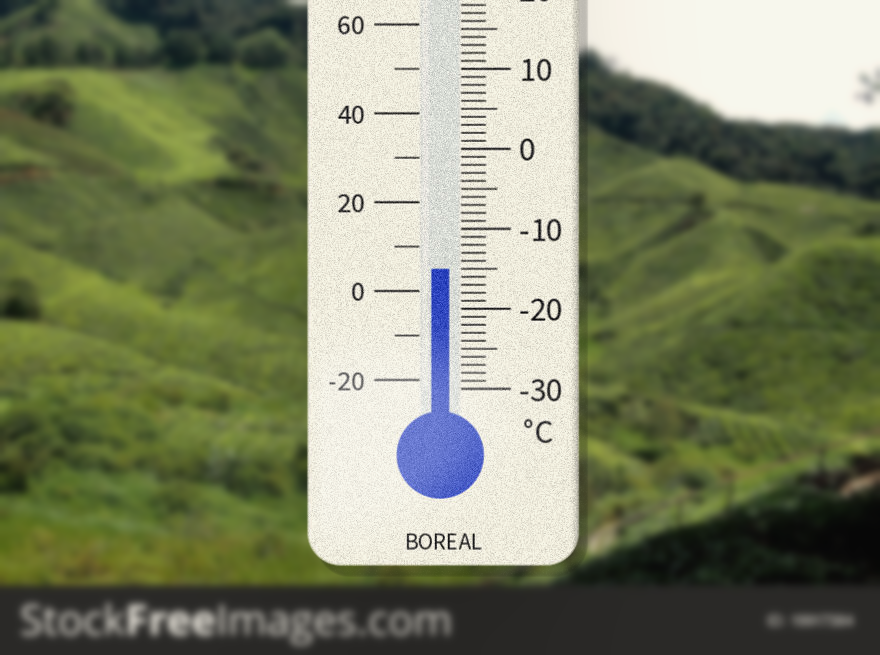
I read -15 °C
